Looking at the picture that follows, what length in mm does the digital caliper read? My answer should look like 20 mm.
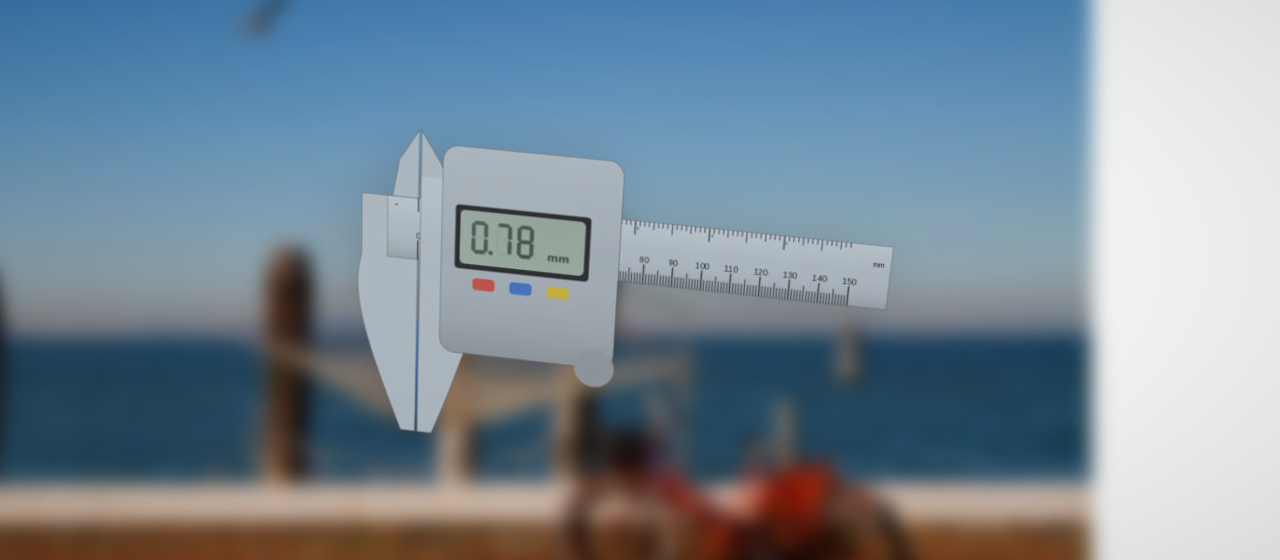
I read 0.78 mm
